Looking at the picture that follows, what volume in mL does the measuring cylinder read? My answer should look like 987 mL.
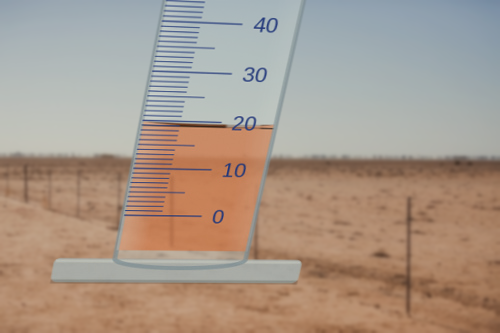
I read 19 mL
